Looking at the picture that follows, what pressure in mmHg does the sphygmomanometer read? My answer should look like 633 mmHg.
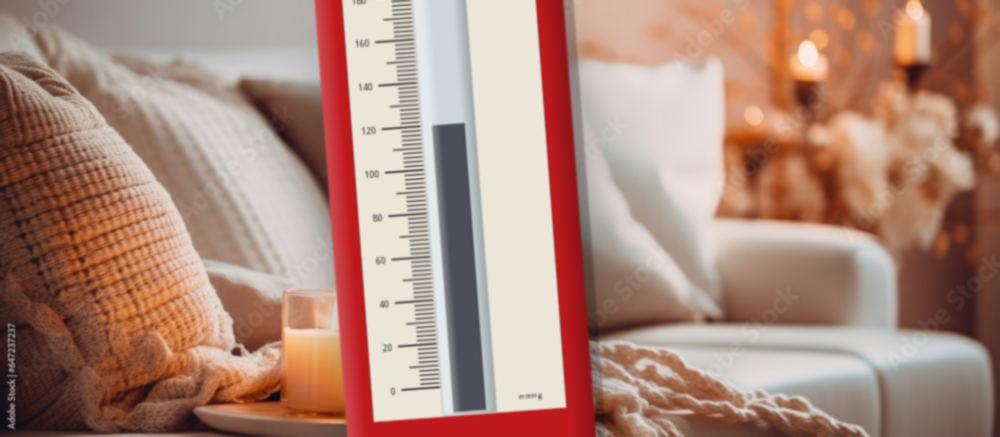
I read 120 mmHg
